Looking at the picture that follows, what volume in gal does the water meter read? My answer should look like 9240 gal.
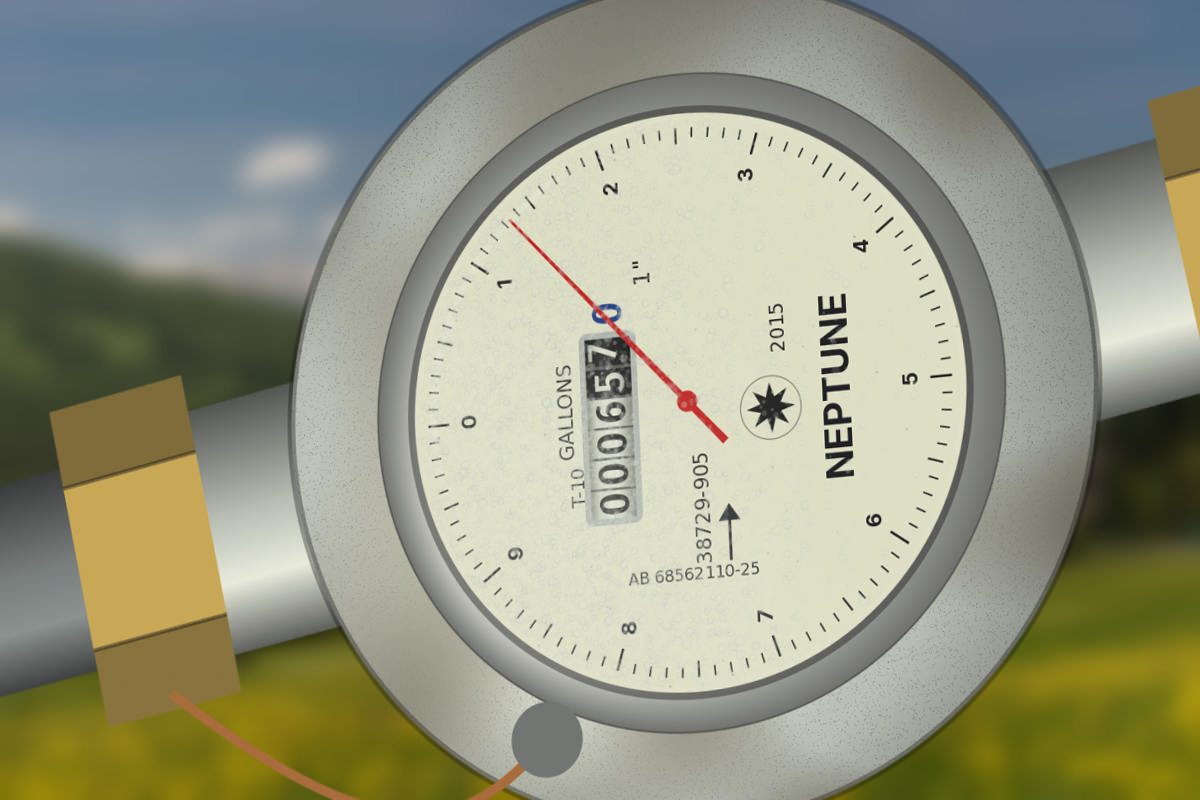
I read 6571.3 gal
